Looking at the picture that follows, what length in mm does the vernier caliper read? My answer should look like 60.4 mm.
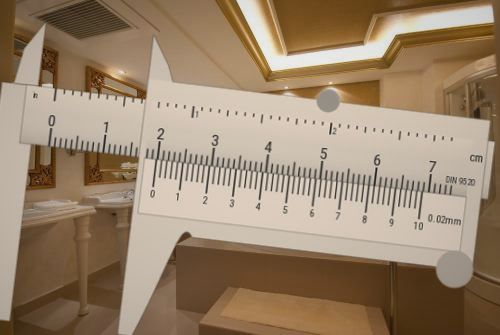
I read 19.8 mm
